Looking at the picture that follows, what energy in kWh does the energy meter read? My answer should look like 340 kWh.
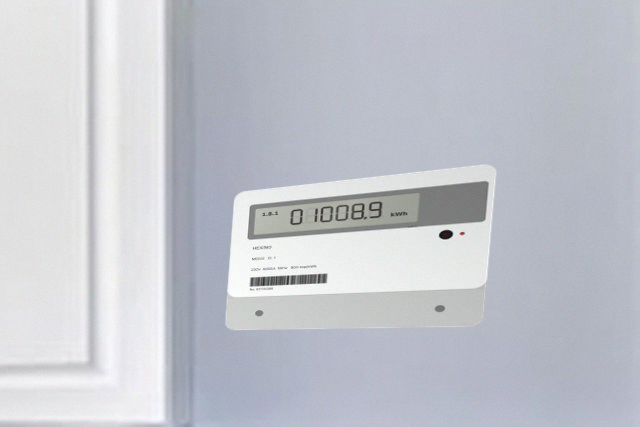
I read 1008.9 kWh
